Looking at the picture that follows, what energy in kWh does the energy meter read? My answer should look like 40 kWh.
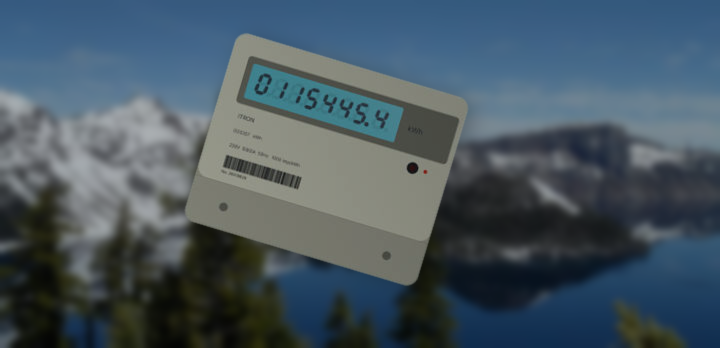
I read 115445.4 kWh
